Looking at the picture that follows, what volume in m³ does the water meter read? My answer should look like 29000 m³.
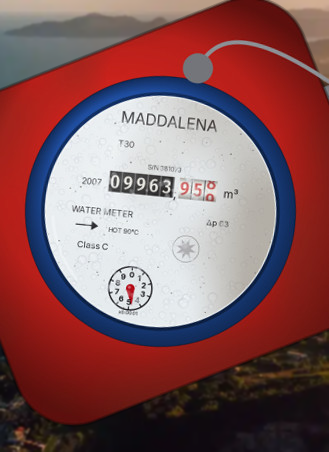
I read 9963.9584 m³
